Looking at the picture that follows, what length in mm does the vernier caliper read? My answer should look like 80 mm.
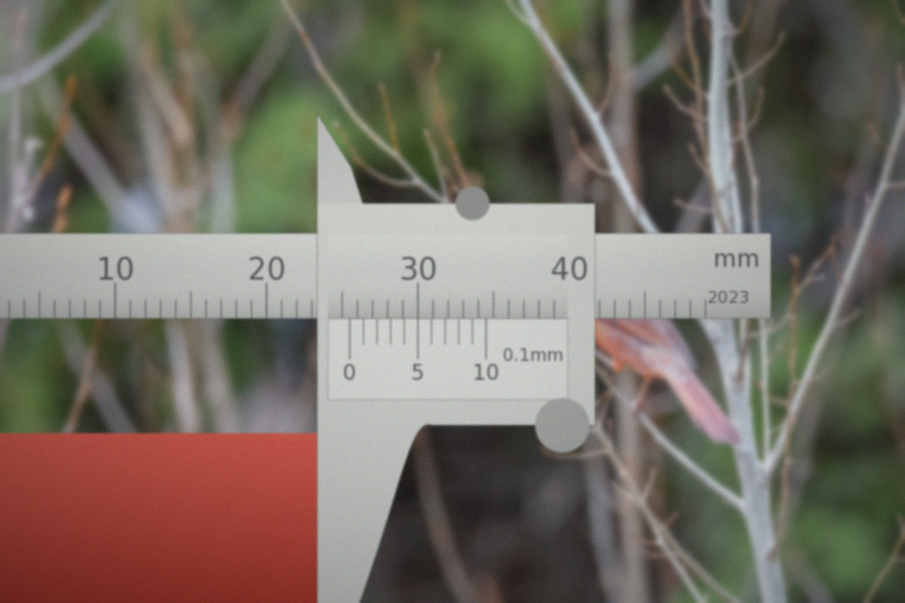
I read 25.5 mm
